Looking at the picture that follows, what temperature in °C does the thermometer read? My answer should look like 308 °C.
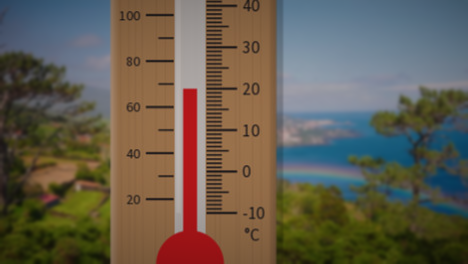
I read 20 °C
